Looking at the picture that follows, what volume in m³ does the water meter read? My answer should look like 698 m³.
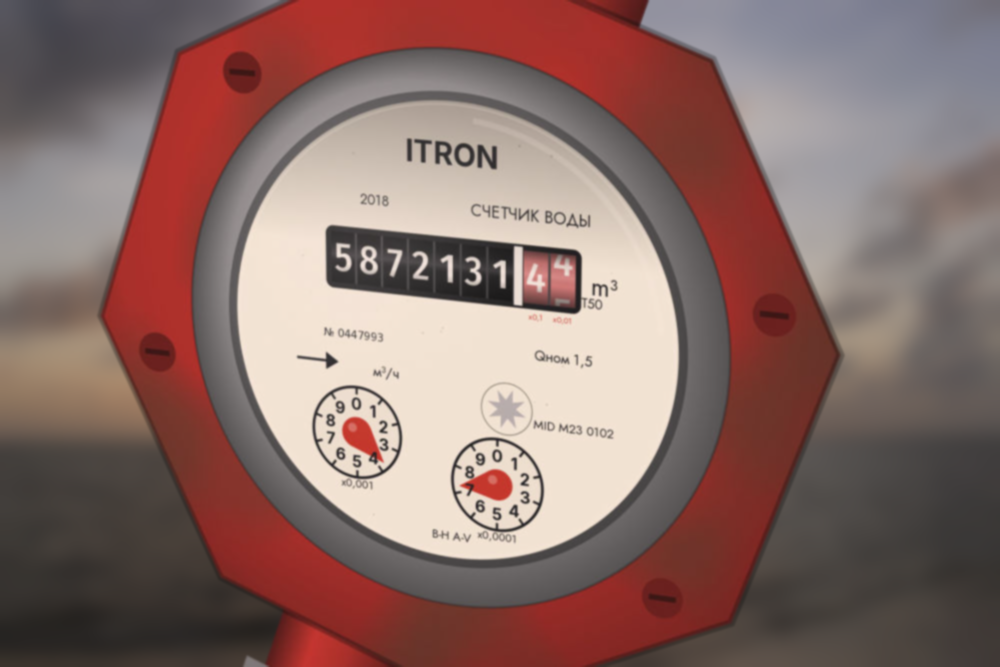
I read 5872131.4437 m³
